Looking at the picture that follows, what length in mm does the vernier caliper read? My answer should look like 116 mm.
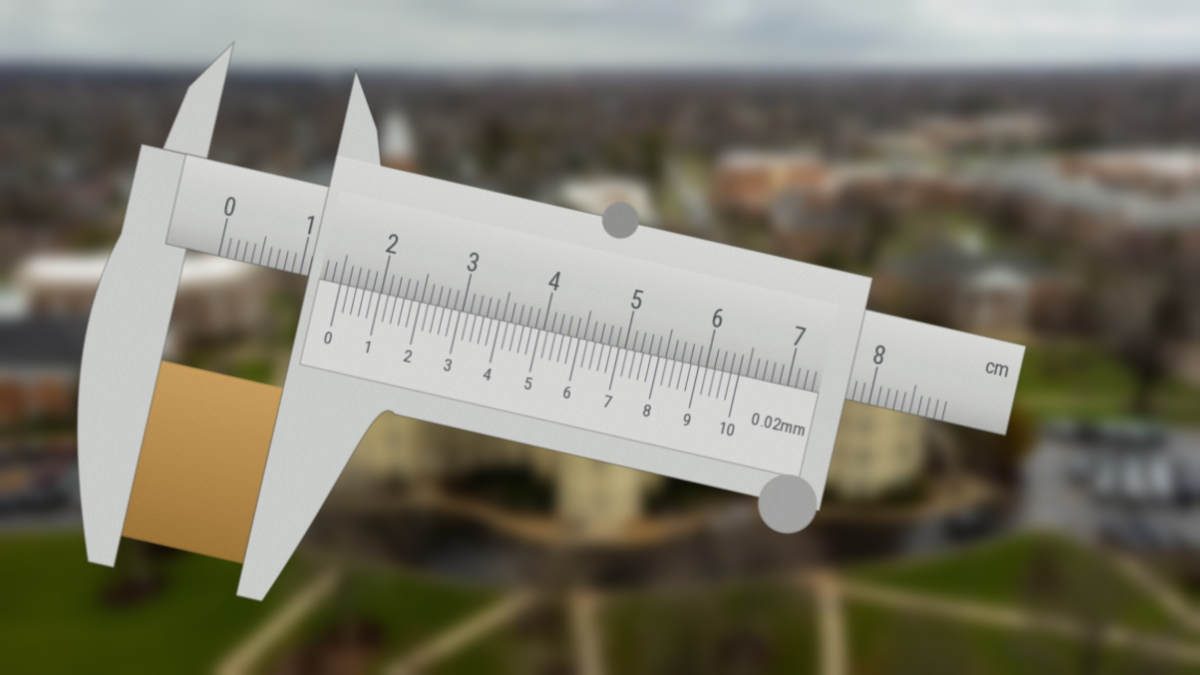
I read 15.0 mm
